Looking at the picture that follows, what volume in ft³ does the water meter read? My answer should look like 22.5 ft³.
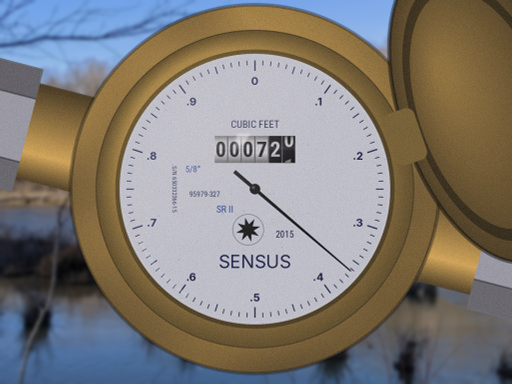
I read 720.36 ft³
